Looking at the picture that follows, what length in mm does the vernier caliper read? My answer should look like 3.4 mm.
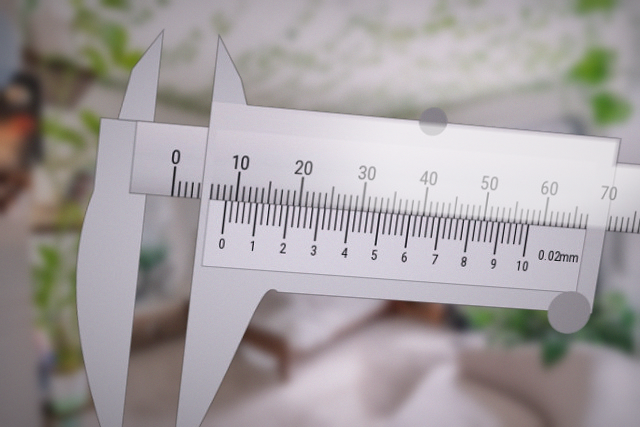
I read 8.4 mm
